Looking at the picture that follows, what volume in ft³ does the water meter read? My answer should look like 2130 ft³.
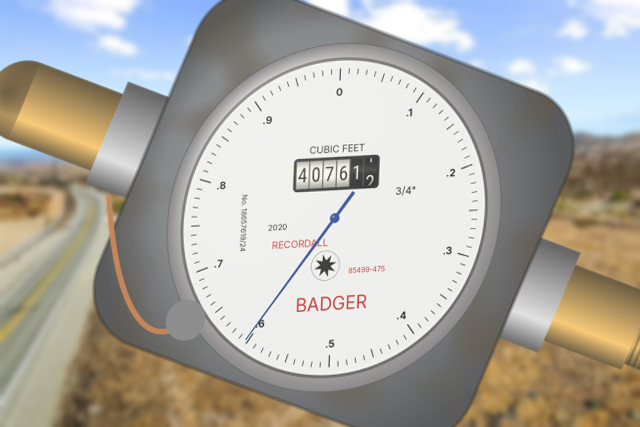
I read 407611.60 ft³
